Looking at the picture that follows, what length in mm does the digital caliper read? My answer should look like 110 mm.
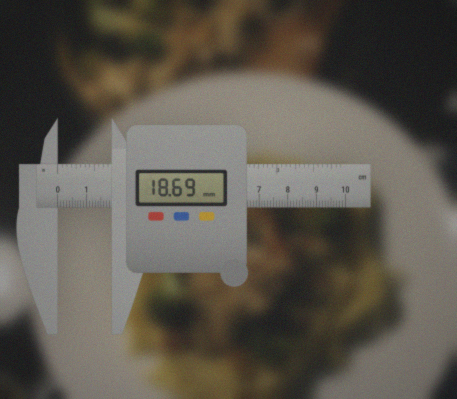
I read 18.69 mm
